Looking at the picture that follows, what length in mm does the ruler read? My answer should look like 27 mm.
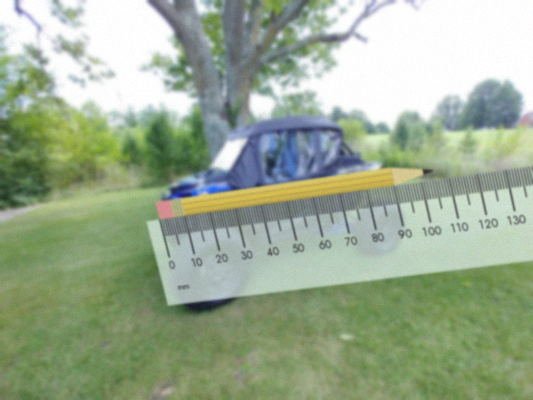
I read 105 mm
